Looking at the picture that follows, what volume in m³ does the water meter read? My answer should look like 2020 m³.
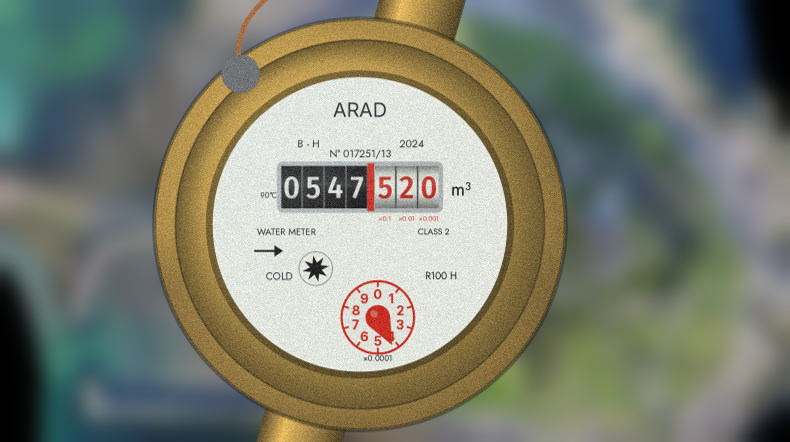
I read 547.5204 m³
